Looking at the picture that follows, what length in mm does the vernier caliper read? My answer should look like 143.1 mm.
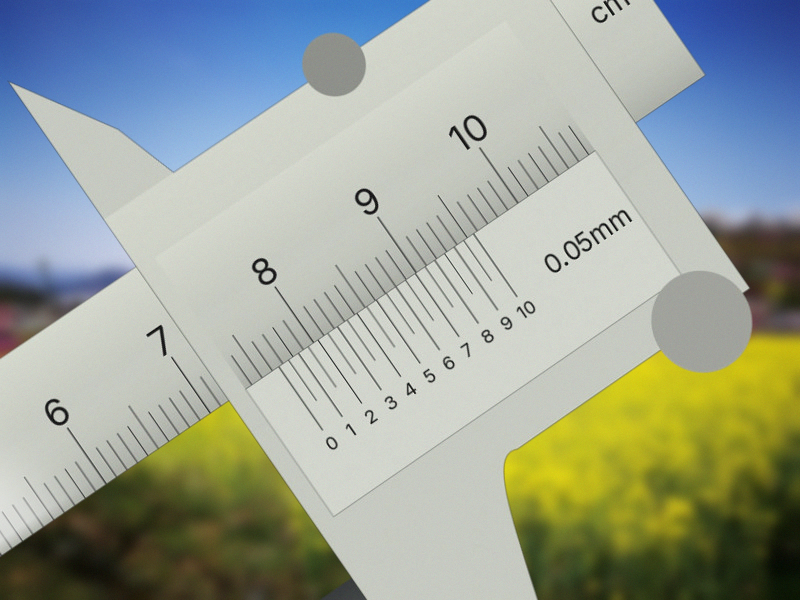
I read 76.6 mm
